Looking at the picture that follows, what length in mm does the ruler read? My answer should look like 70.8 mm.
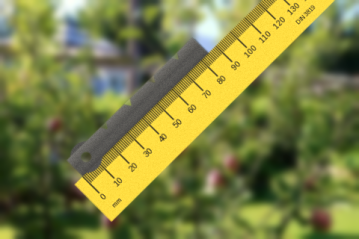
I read 85 mm
